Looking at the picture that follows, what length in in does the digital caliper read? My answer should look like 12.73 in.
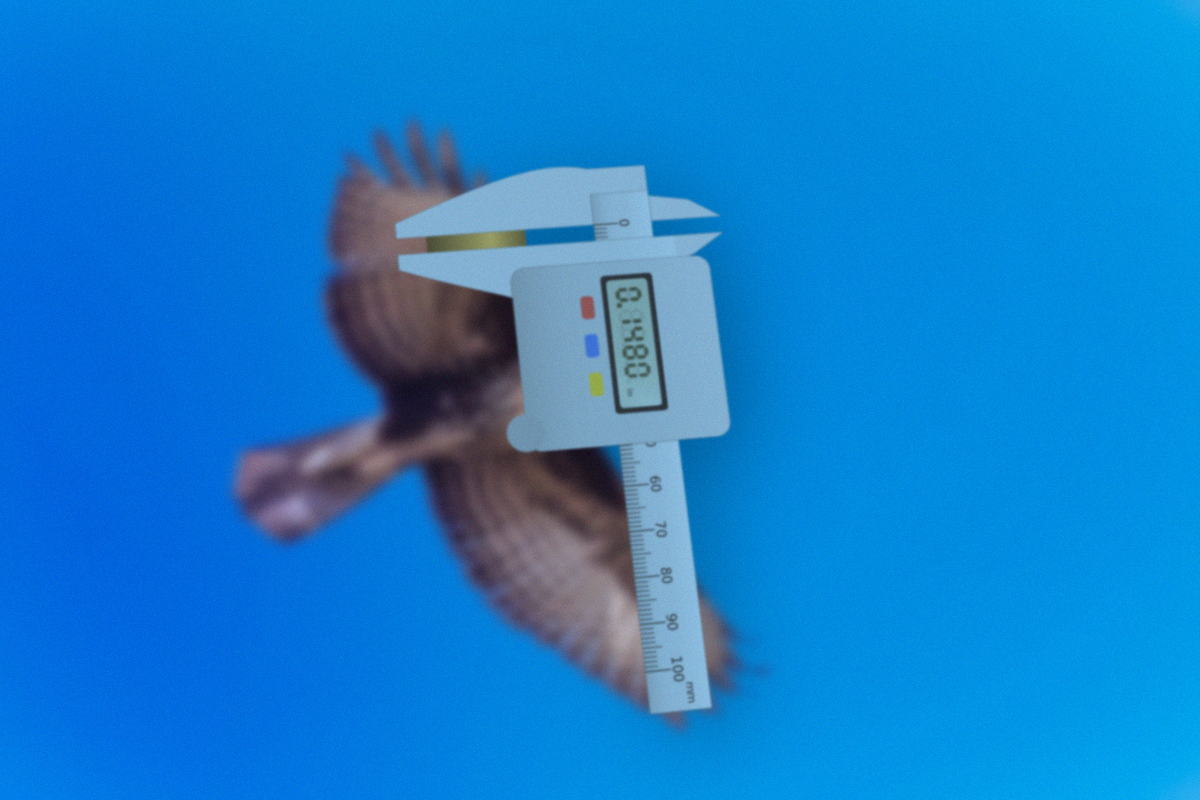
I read 0.1480 in
